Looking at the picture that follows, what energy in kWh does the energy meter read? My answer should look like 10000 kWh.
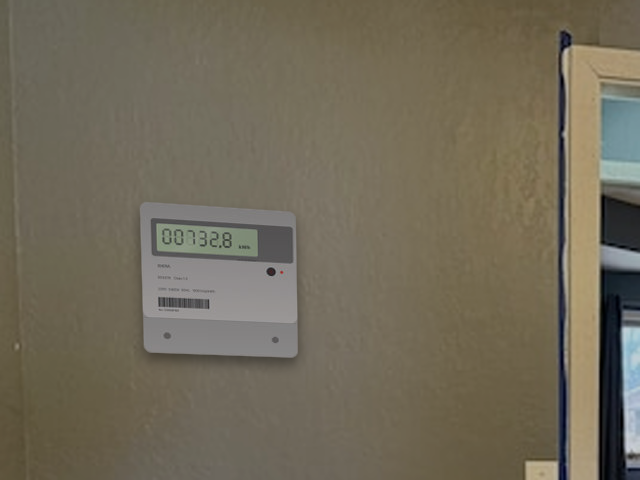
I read 732.8 kWh
